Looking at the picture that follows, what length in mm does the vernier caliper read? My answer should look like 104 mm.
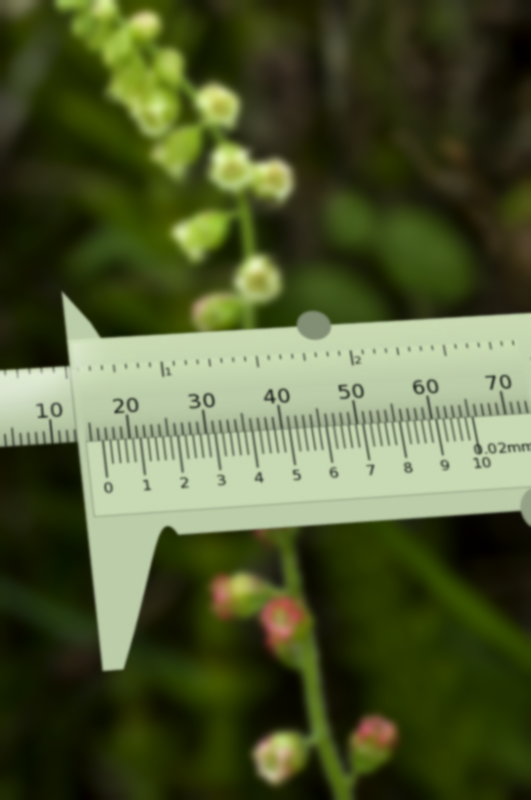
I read 16.5 mm
